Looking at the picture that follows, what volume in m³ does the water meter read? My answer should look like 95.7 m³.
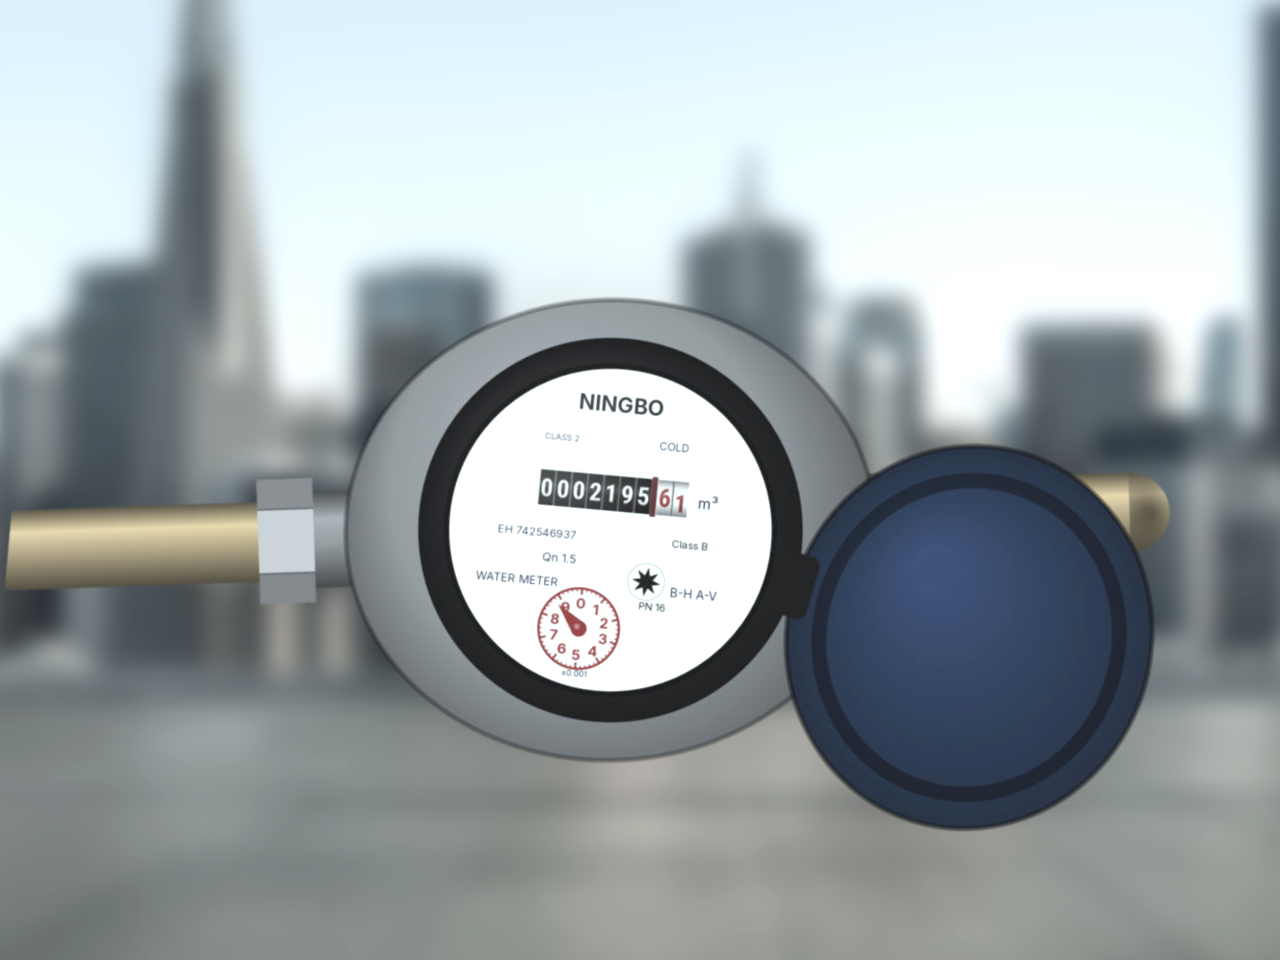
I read 2195.608 m³
